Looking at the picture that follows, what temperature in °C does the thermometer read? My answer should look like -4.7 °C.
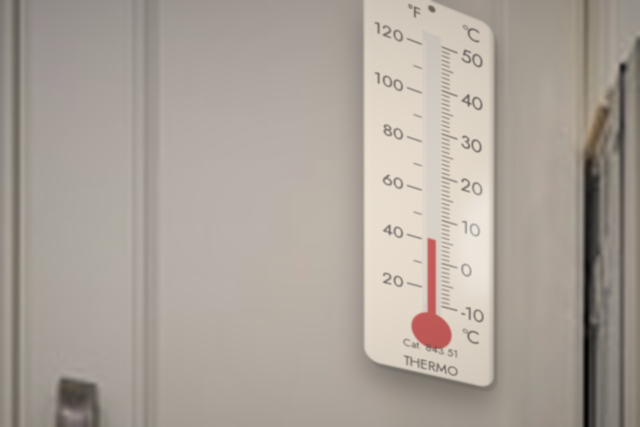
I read 5 °C
